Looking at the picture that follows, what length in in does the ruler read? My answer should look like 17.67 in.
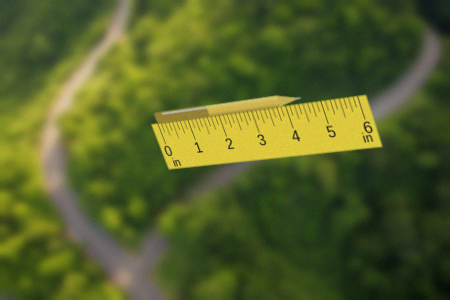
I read 4.5 in
